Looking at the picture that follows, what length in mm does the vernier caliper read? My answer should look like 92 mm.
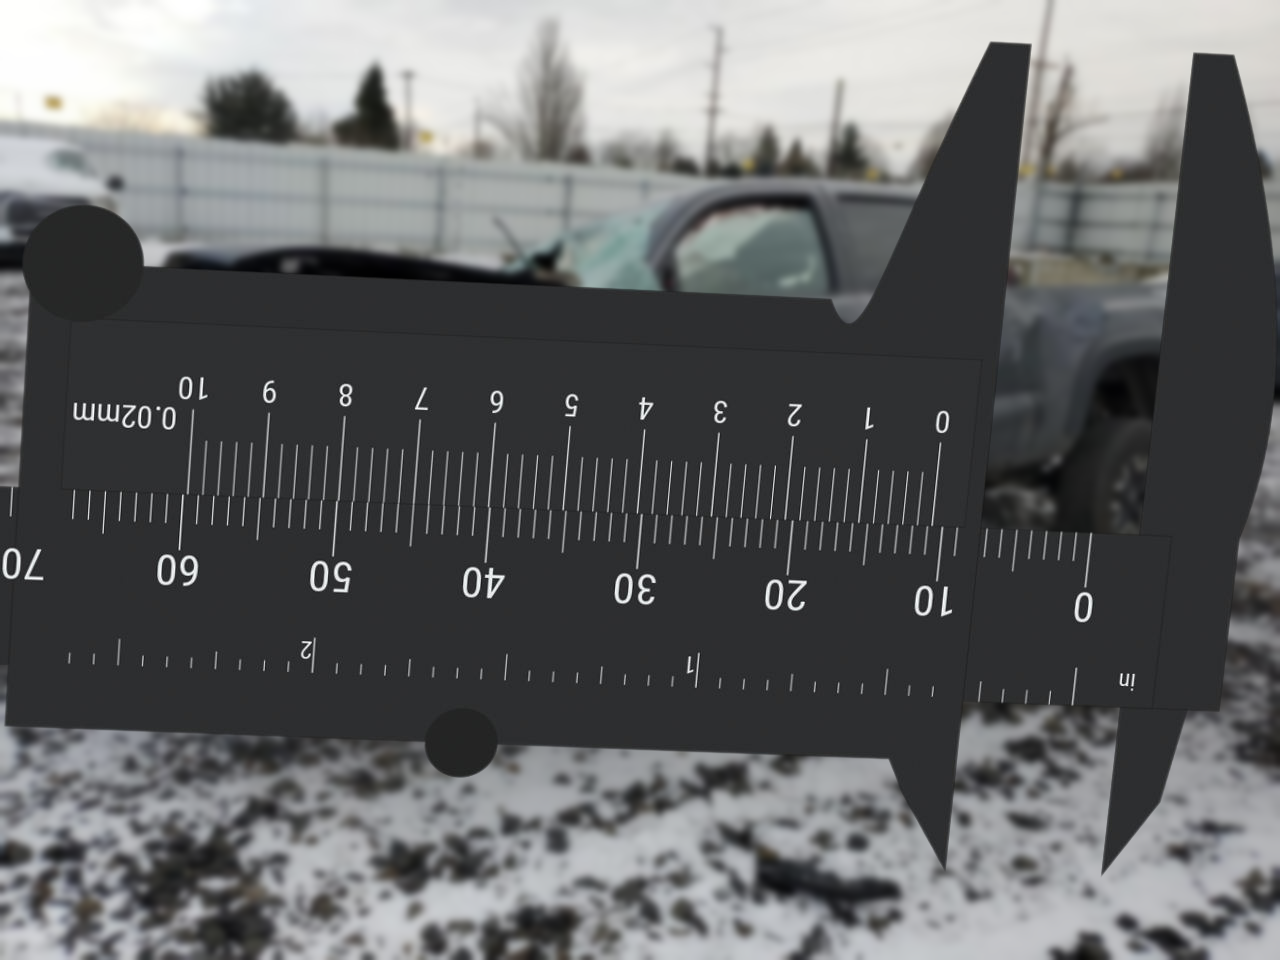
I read 10.7 mm
